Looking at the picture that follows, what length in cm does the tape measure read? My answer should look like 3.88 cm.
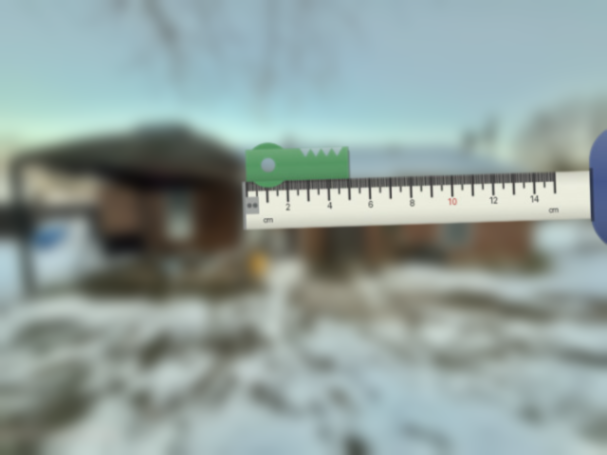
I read 5 cm
